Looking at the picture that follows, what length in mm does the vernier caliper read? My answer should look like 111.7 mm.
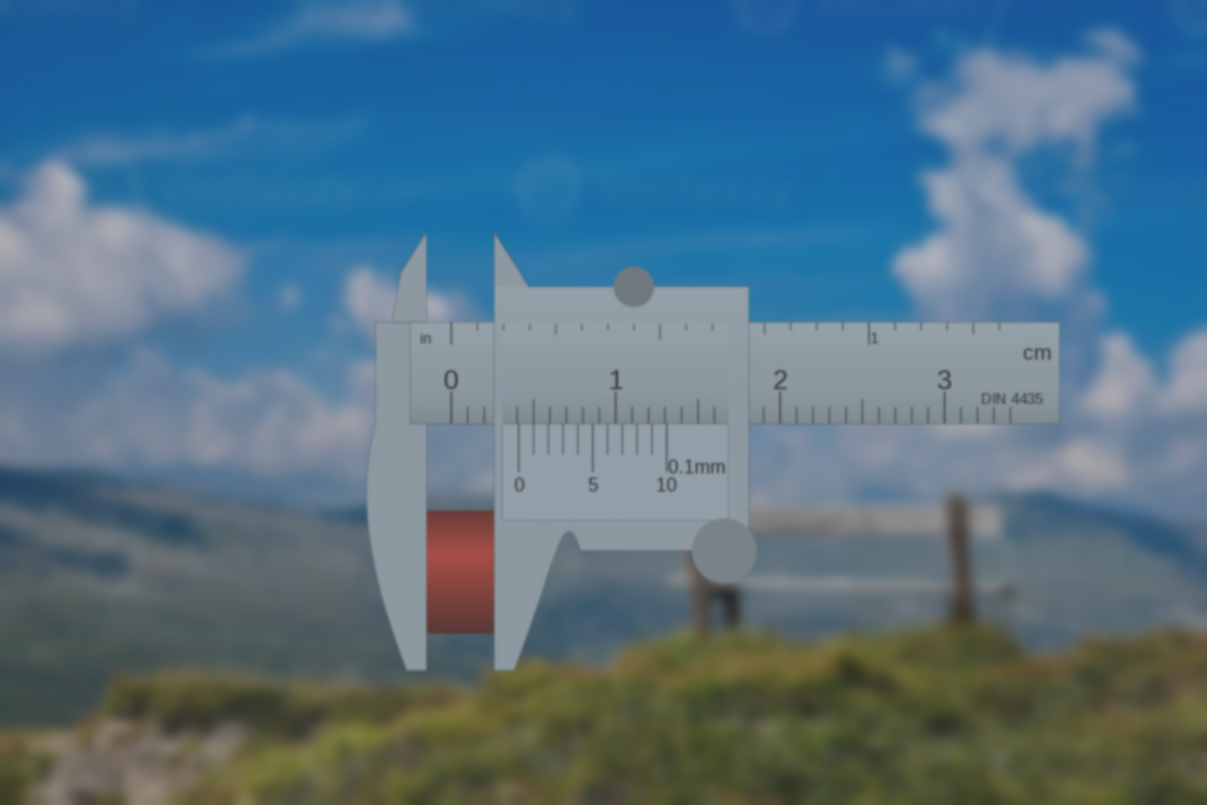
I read 4.1 mm
